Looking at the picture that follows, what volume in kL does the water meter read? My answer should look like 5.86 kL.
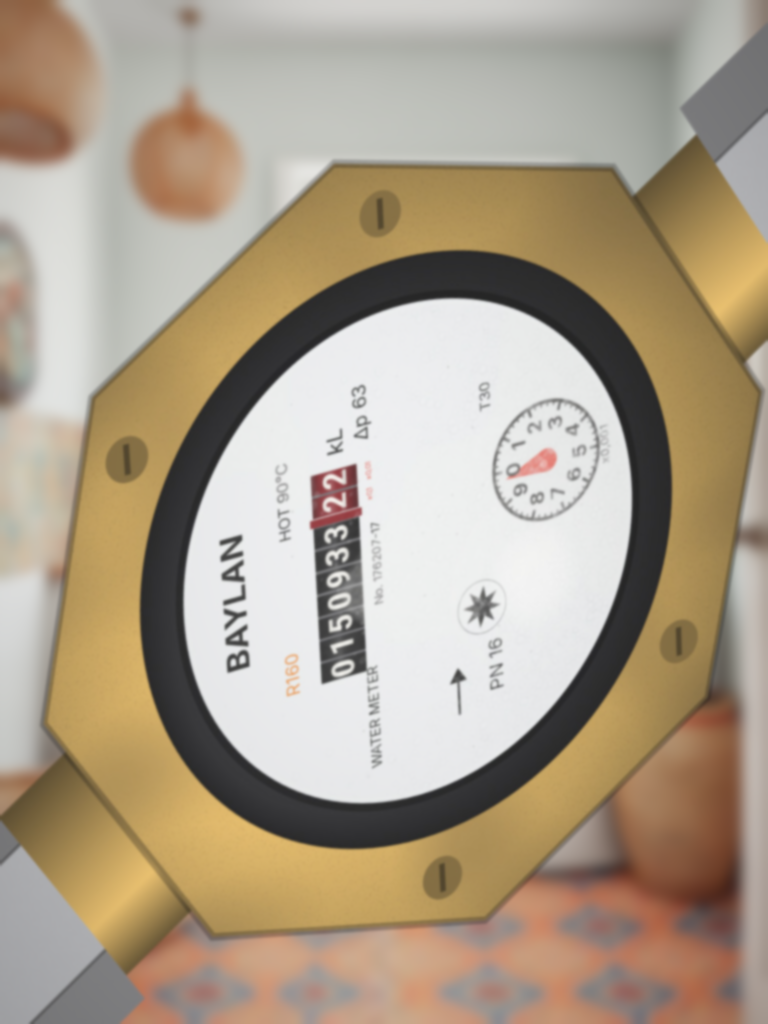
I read 150933.219 kL
